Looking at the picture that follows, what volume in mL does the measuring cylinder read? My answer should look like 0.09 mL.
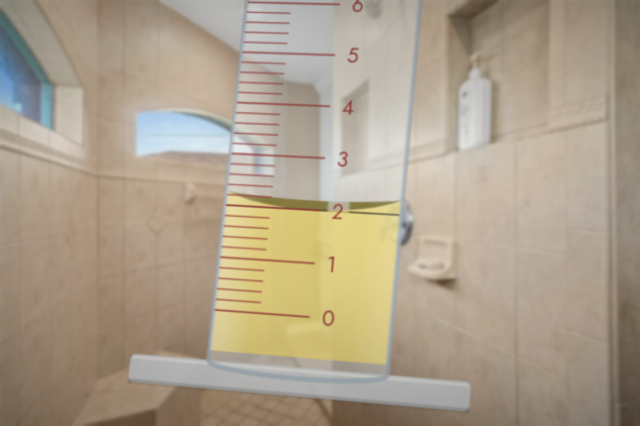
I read 2 mL
